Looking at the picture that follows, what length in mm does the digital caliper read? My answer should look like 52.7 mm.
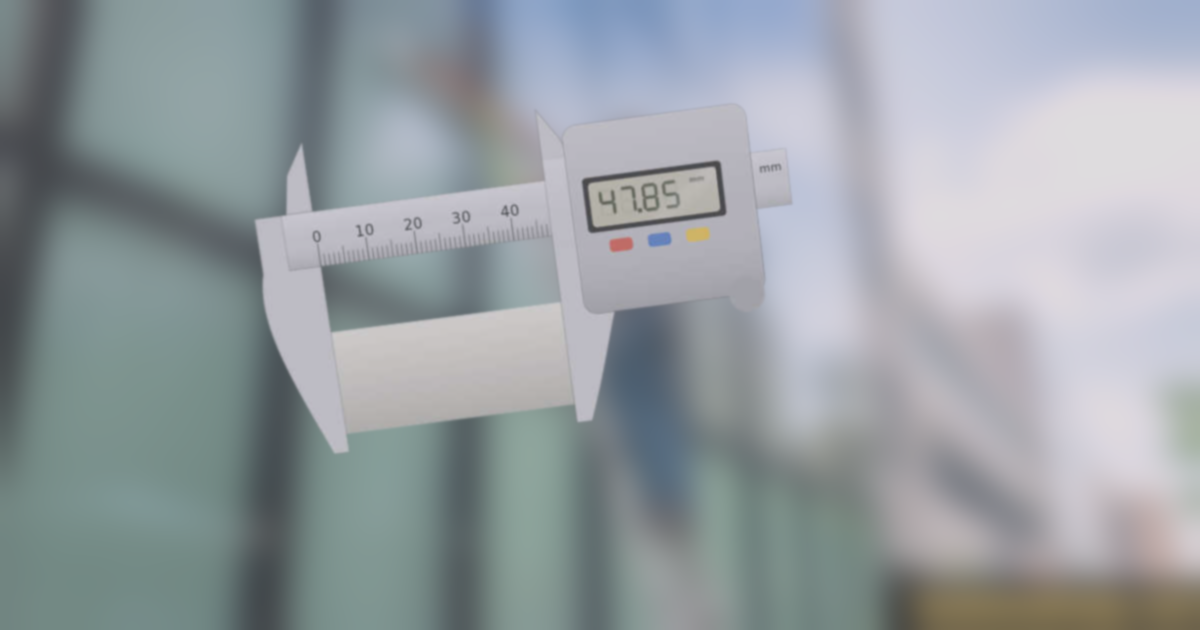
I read 47.85 mm
